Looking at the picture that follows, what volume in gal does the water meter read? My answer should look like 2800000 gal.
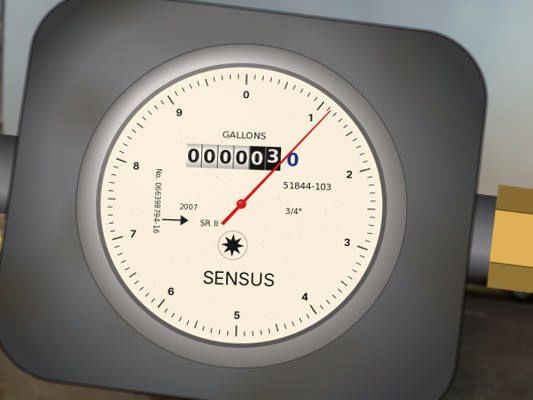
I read 31.1 gal
